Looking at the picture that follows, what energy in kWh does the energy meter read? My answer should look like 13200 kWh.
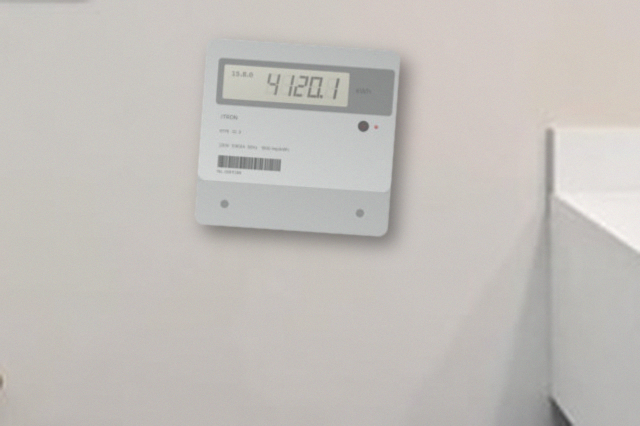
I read 4120.1 kWh
